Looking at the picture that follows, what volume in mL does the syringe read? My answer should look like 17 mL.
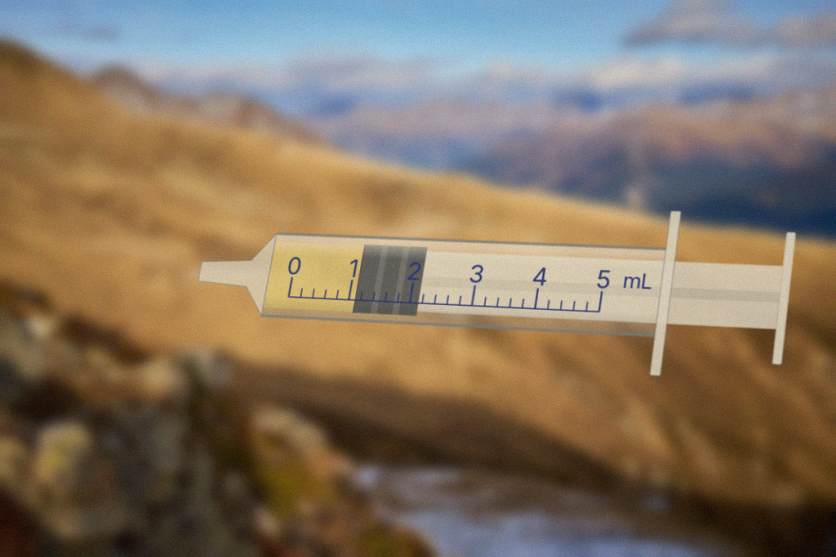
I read 1.1 mL
